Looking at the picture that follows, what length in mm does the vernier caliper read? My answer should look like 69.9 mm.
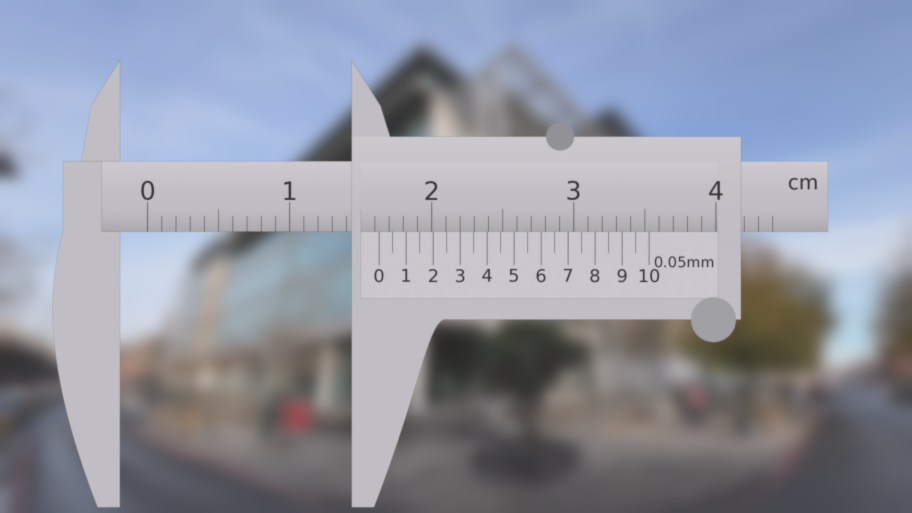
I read 16.3 mm
